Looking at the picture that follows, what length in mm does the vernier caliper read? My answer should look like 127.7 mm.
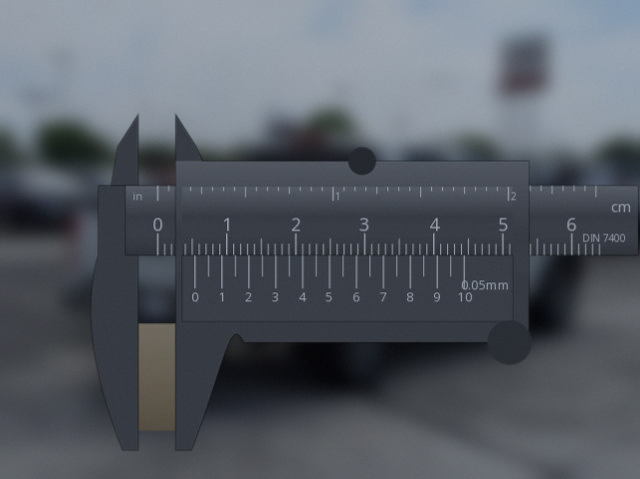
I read 5.4 mm
